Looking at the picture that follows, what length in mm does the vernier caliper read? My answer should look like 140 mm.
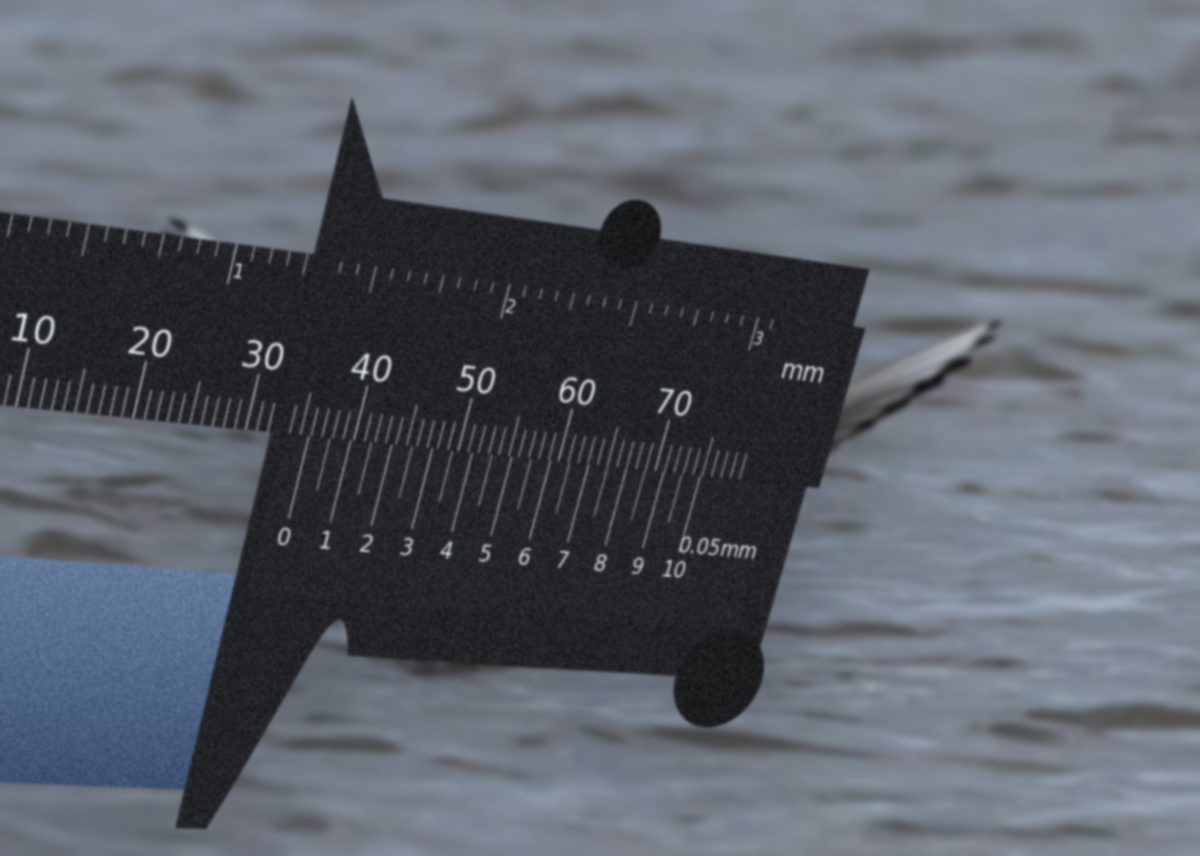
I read 35.8 mm
